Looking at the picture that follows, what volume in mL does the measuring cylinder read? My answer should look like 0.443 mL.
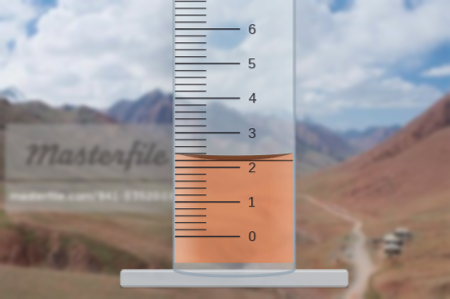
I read 2.2 mL
